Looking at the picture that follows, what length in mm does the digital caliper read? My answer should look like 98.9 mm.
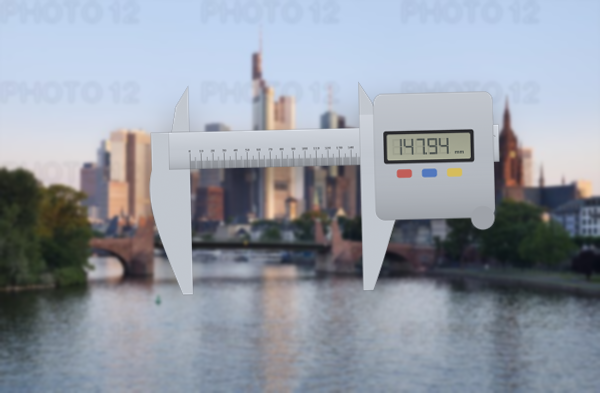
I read 147.94 mm
